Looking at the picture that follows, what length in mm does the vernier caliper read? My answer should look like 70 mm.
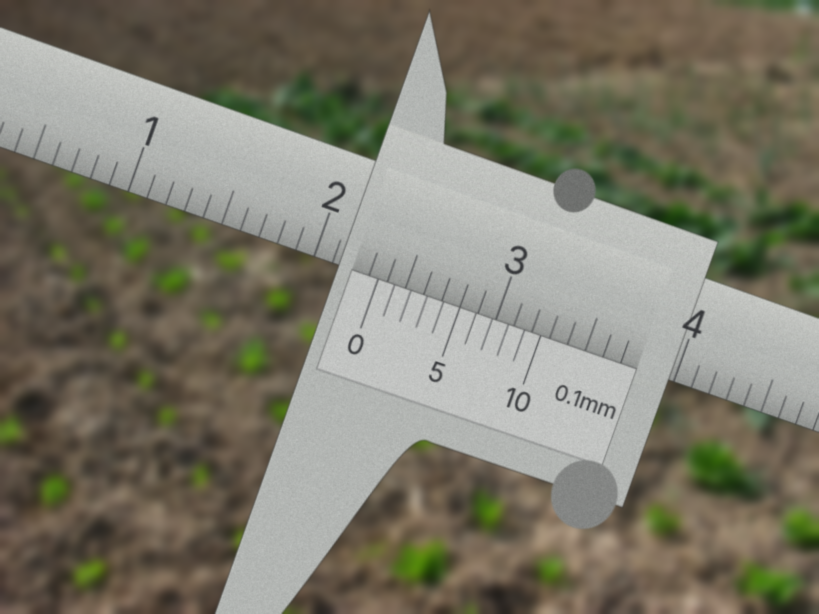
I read 23.5 mm
